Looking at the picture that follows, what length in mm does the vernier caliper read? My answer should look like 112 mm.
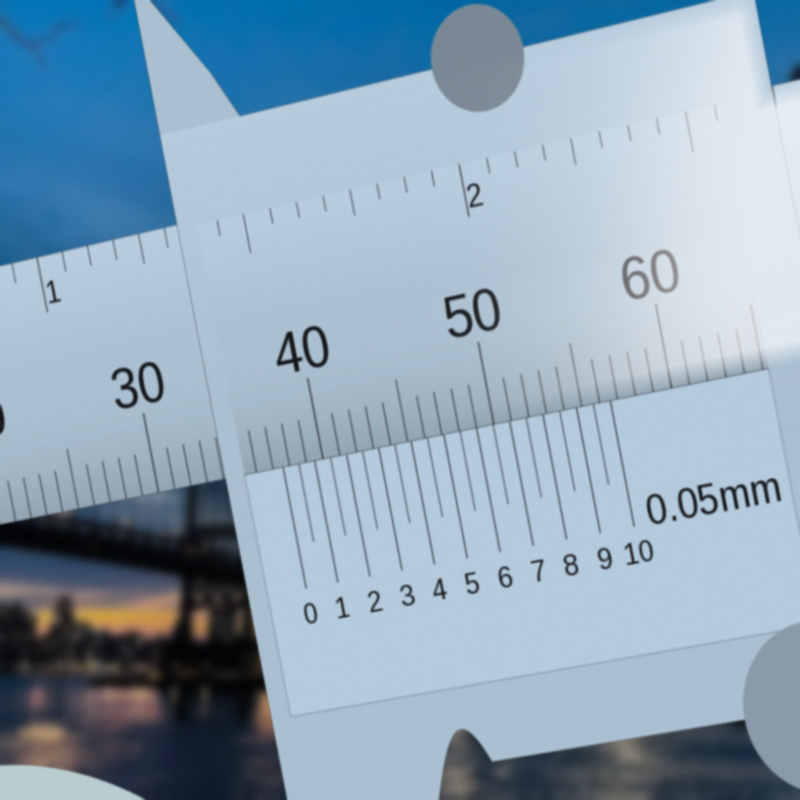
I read 37.6 mm
